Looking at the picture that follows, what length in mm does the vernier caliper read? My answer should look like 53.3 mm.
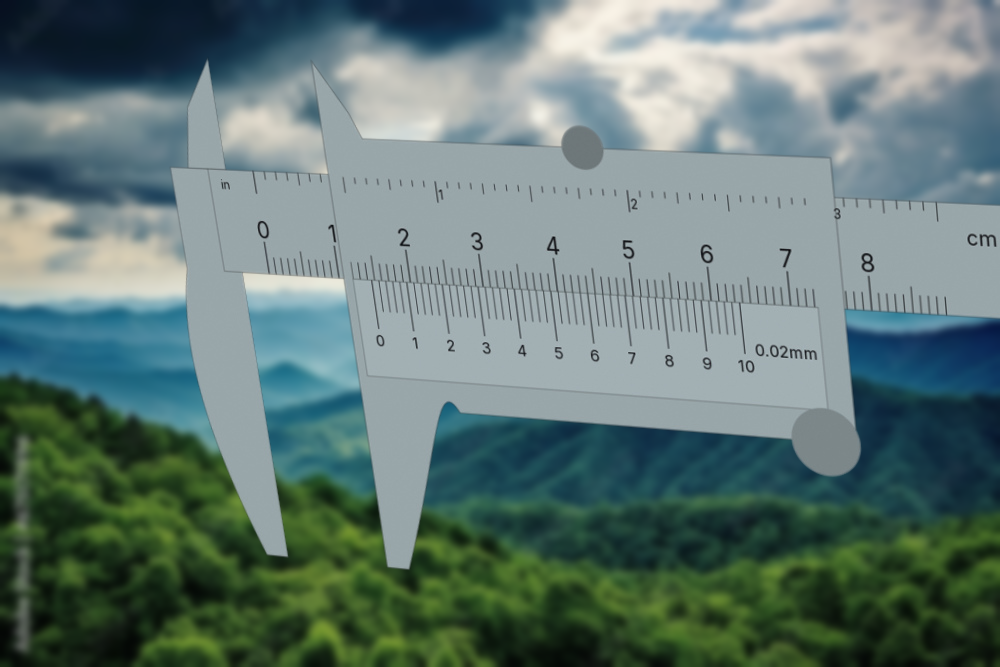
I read 14.6 mm
